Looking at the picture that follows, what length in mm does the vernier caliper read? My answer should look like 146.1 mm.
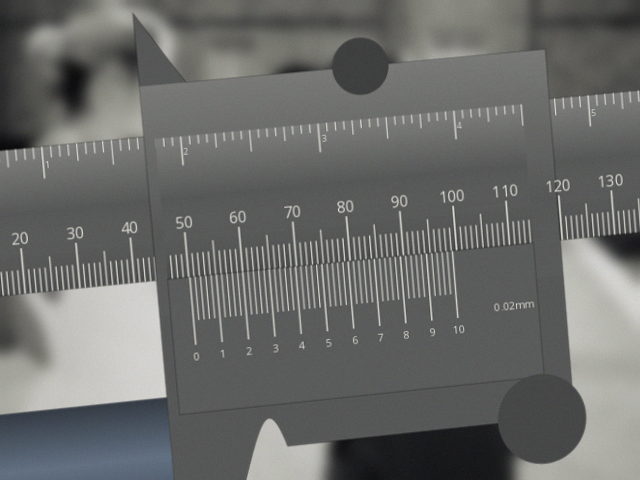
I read 50.2 mm
